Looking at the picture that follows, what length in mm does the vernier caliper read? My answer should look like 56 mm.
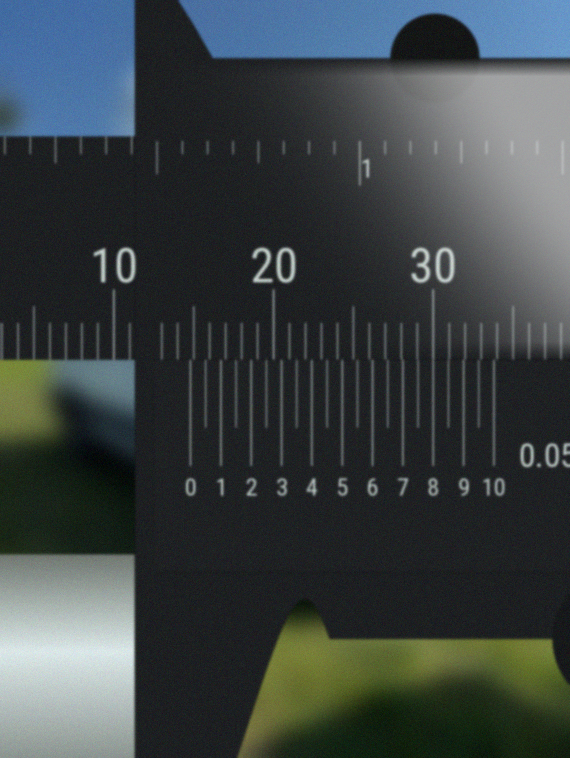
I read 14.8 mm
